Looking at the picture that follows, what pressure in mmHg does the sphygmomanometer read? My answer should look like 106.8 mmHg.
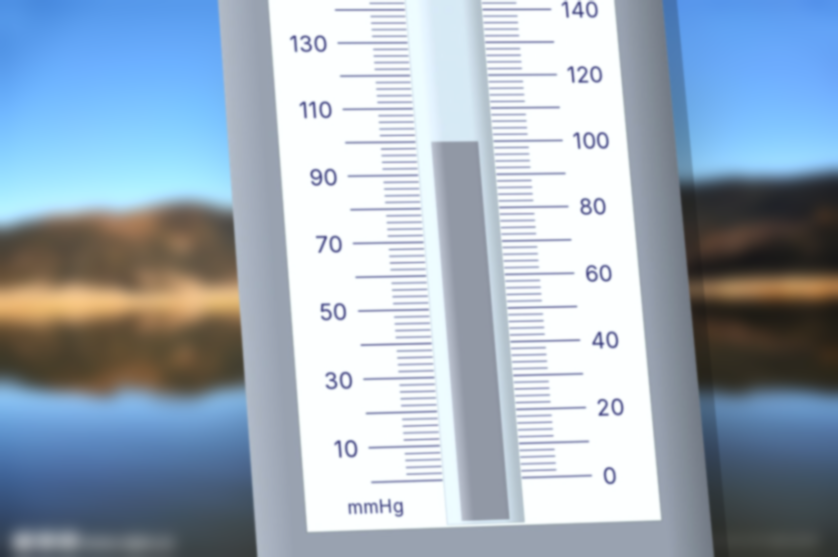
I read 100 mmHg
